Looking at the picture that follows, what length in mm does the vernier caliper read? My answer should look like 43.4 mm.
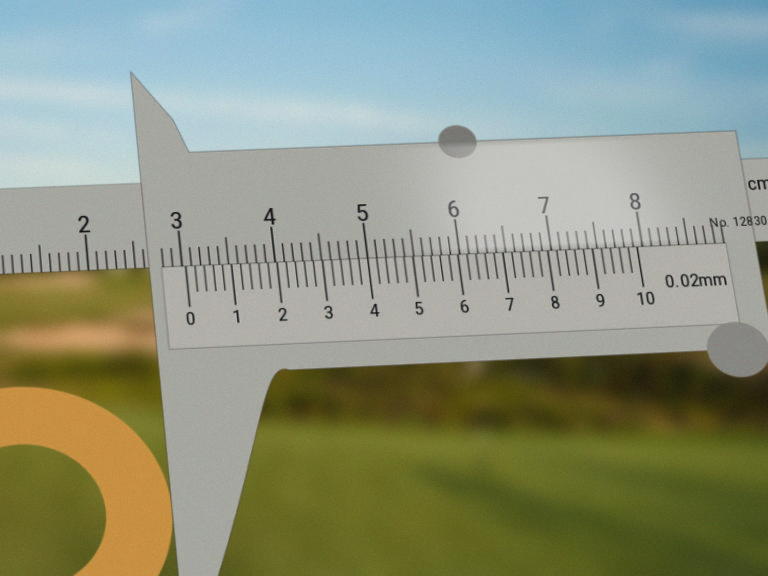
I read 30.4 mm
